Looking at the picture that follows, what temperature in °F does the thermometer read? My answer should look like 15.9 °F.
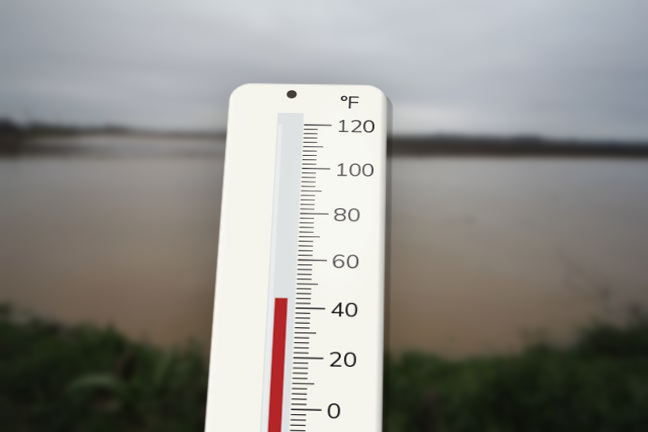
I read 44 °F
